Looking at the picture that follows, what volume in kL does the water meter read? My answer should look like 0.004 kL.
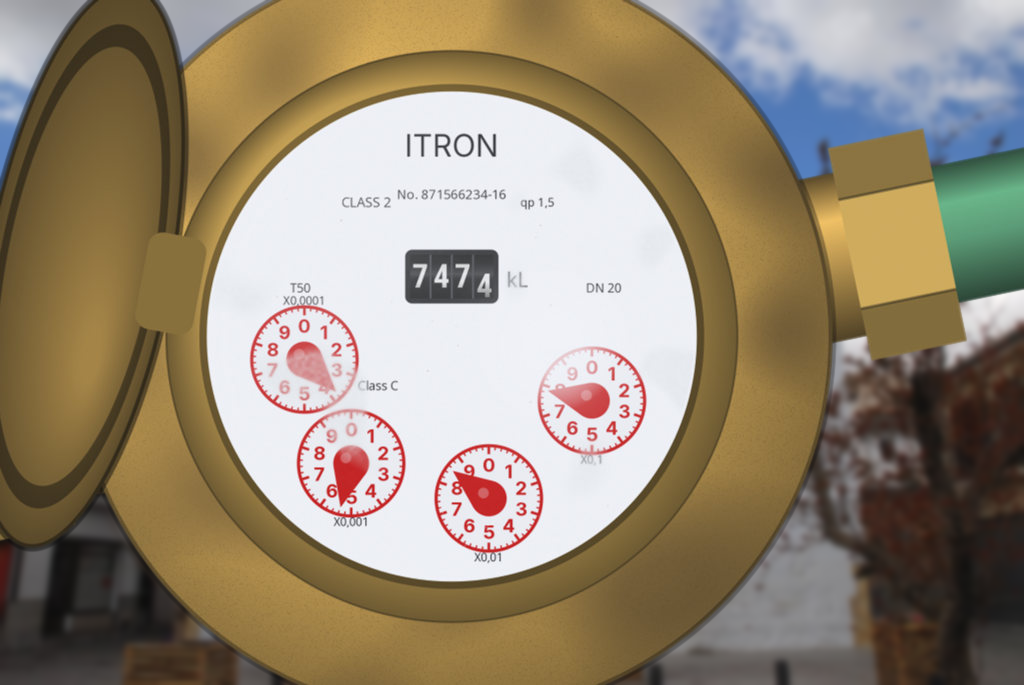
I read 7473.7853 kL
